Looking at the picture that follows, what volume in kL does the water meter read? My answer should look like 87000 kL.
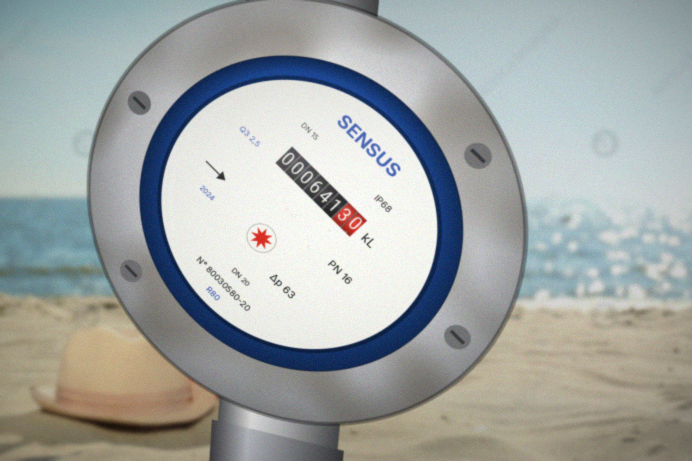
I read 641.30 kL
